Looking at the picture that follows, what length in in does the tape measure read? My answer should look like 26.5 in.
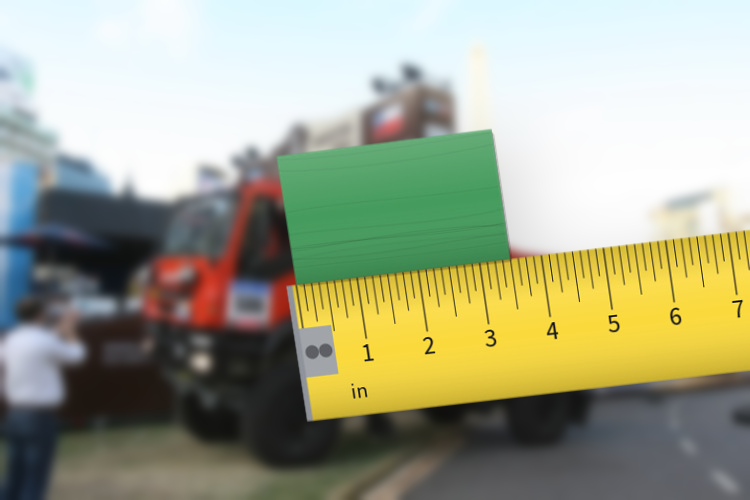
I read 3.5 in
